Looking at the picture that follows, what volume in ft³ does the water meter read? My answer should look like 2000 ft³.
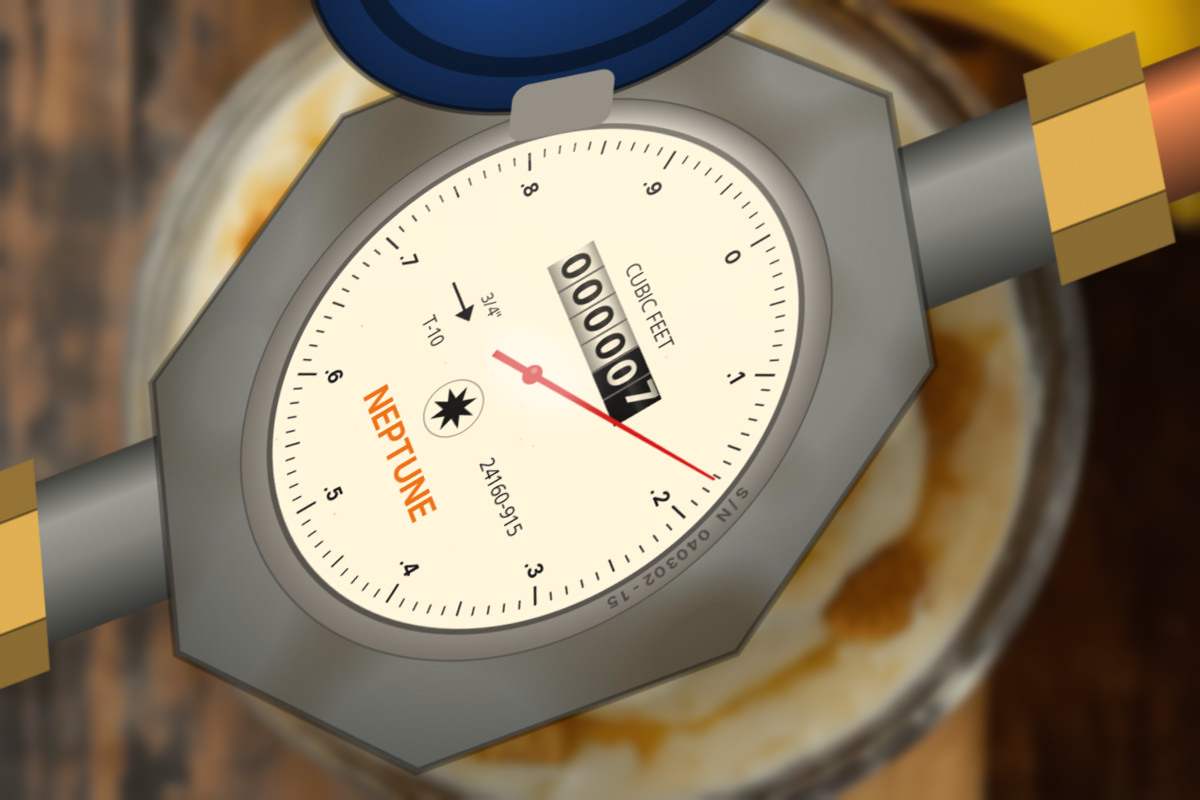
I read 7.17 ft³
